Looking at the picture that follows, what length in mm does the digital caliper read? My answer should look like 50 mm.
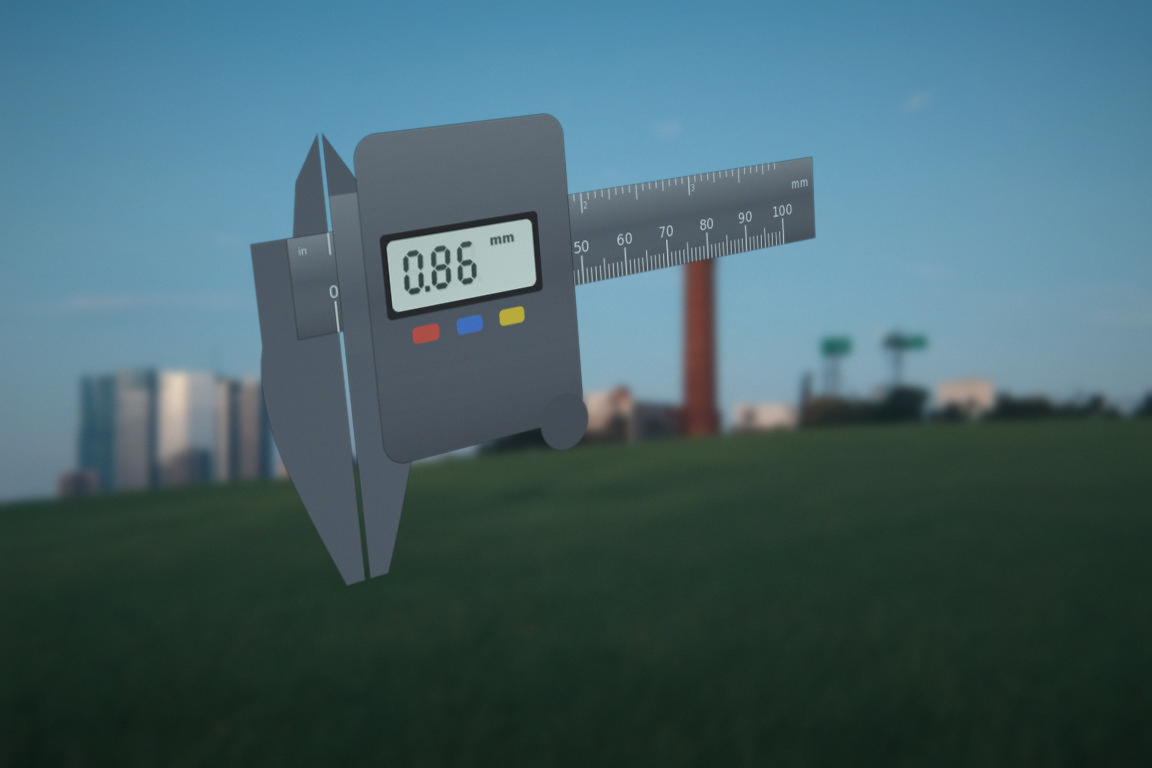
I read 0.86 mm
